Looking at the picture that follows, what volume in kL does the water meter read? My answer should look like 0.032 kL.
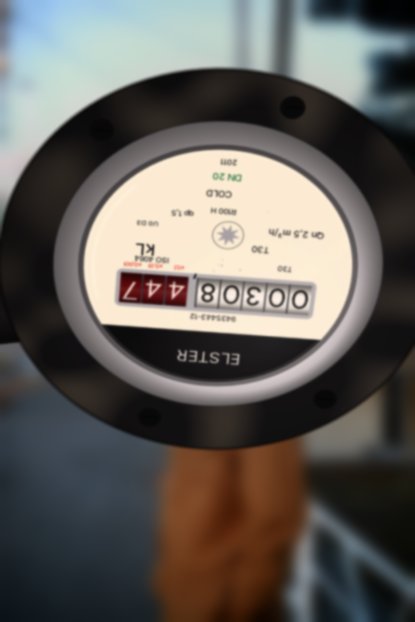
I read 308.447 kL
